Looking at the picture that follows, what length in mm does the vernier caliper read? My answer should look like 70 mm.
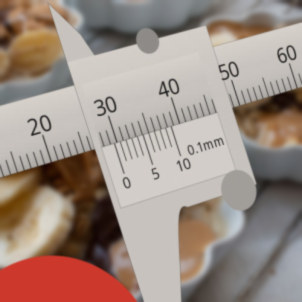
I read 29.6 mm
